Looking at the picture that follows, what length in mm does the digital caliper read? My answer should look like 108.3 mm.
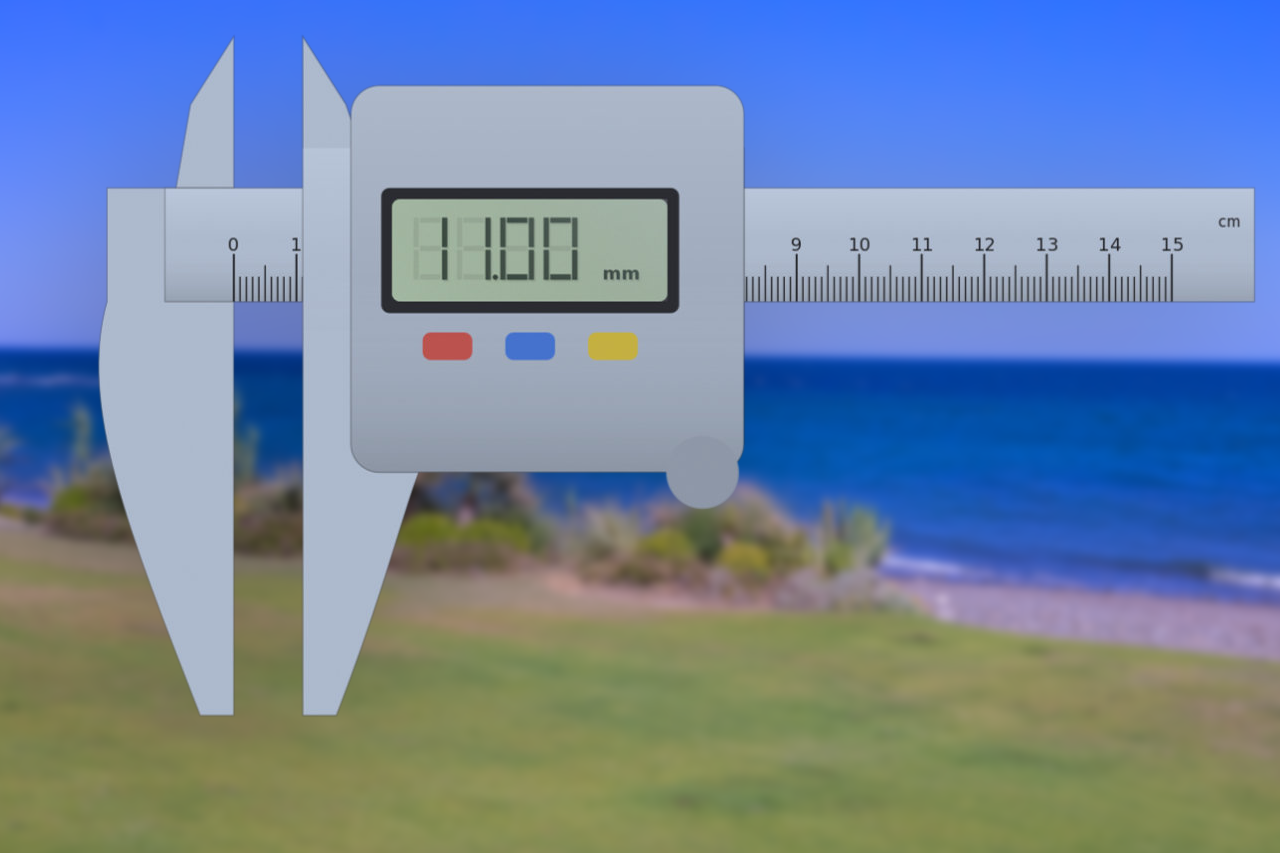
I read 11.00 mm
